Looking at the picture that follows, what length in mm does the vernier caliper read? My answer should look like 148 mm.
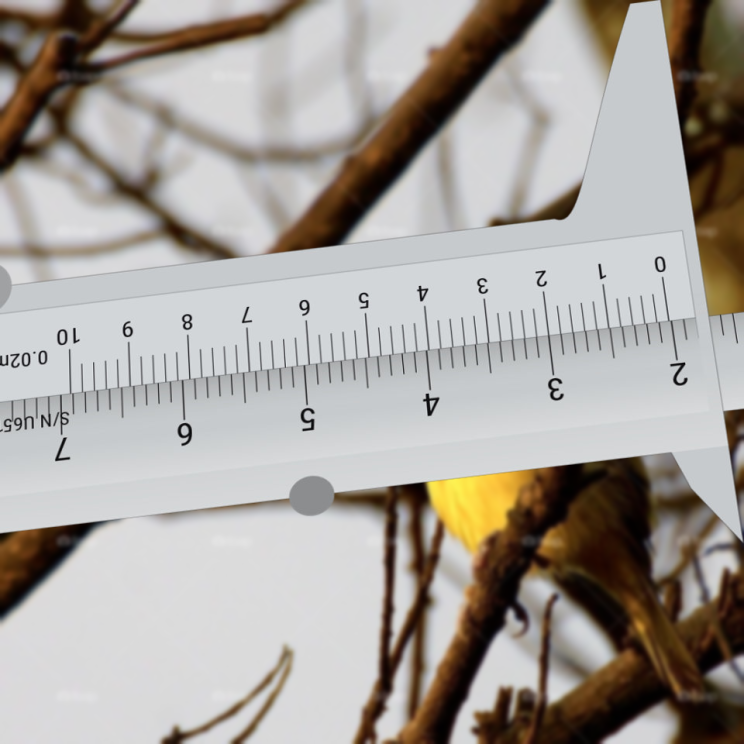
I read 20.2 mm
